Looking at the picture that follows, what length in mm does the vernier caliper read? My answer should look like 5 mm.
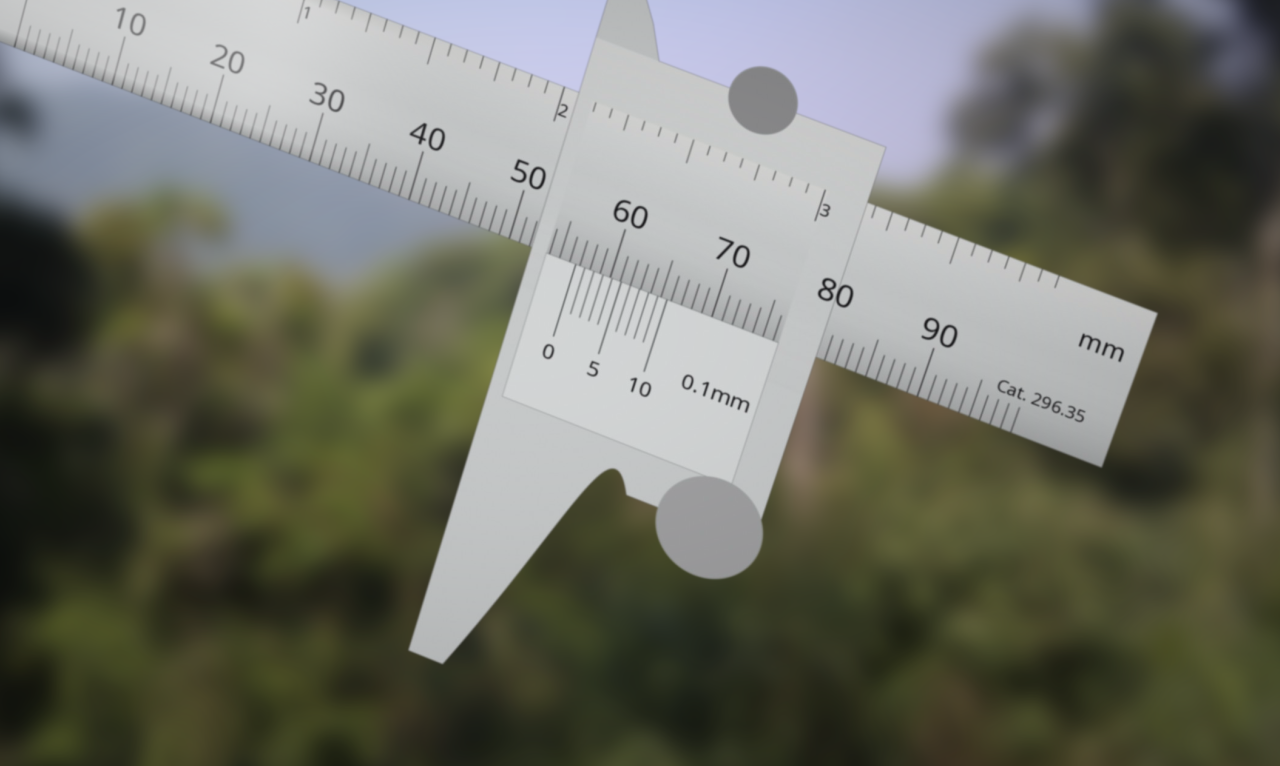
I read 56.6 mm
